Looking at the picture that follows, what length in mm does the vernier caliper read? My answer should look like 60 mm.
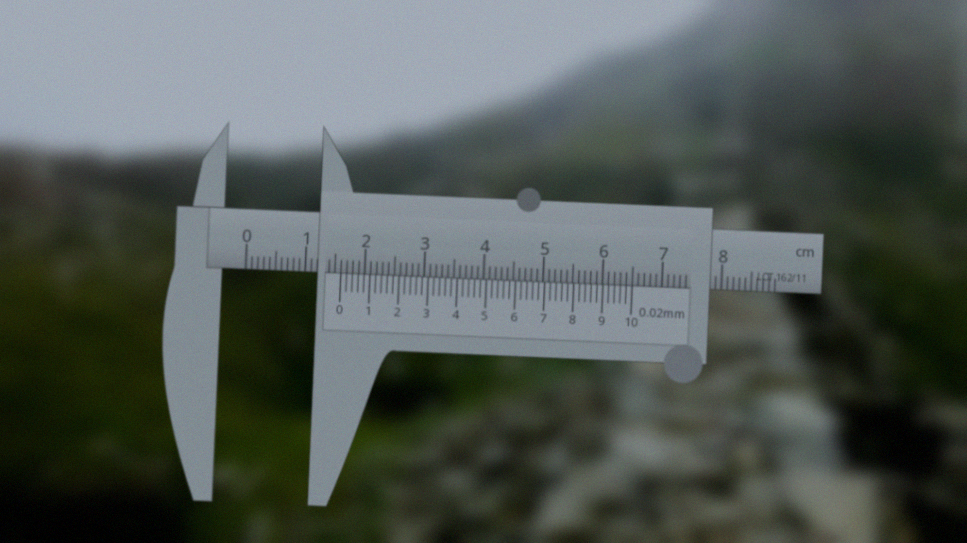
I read 16.0 mm
